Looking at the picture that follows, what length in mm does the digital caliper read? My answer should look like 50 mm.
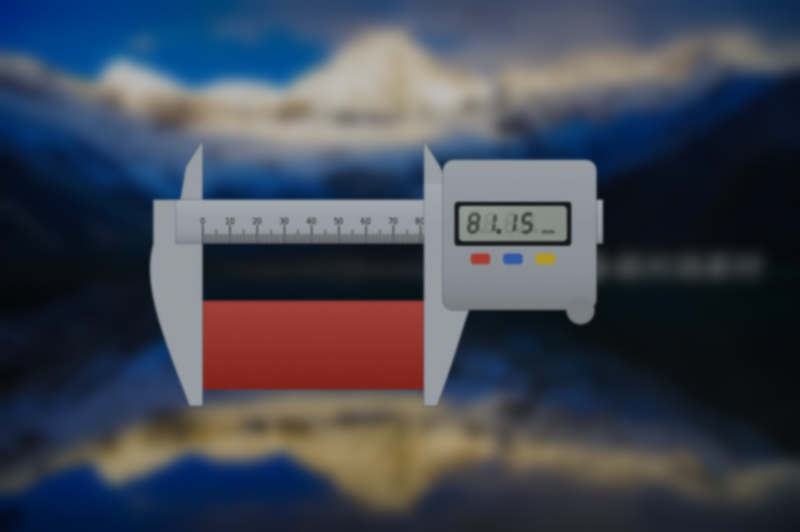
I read 81.15 mm
